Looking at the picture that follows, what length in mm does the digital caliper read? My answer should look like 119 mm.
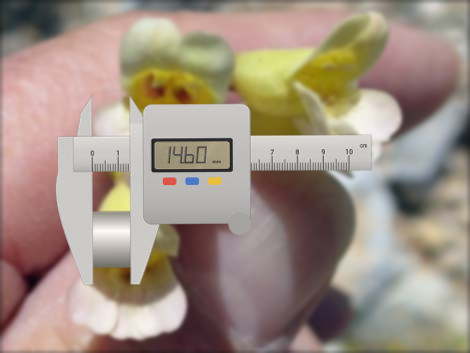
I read 14.60 mm
